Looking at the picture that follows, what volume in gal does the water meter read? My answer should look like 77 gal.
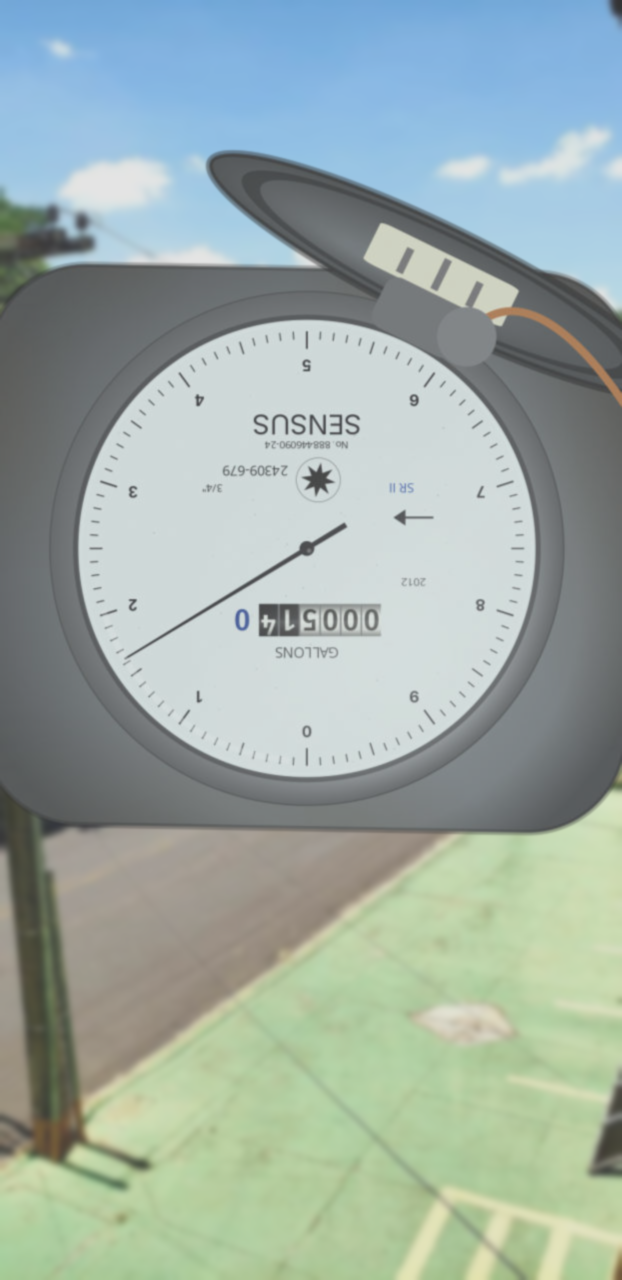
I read 5141.6 gal
